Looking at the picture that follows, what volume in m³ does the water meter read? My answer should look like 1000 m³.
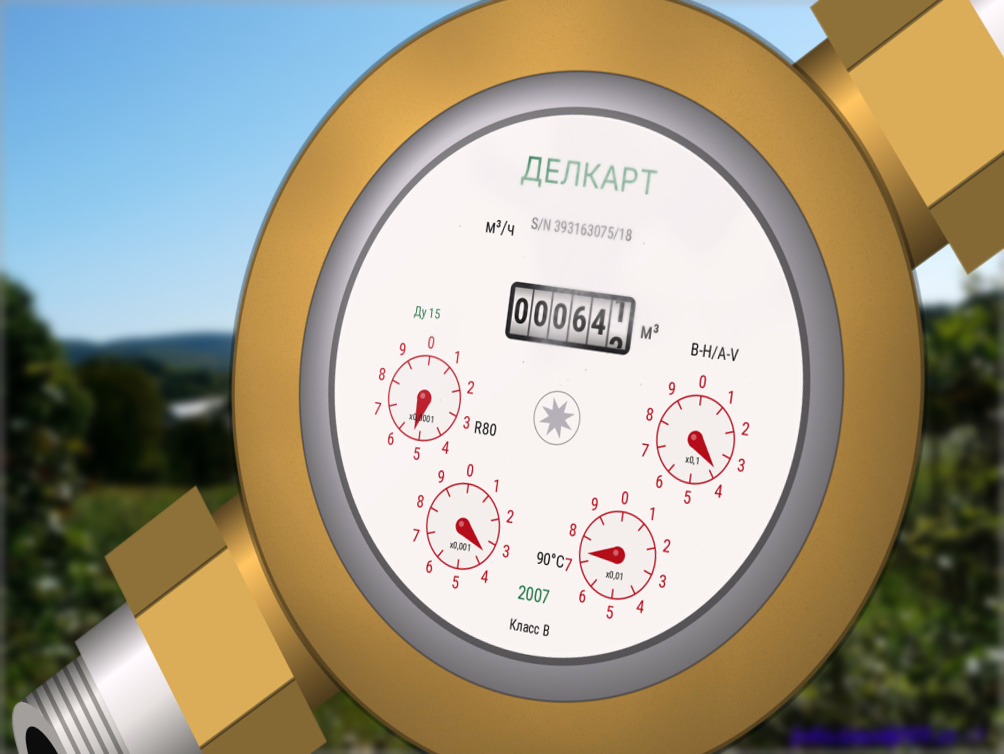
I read 641.3735 m³
